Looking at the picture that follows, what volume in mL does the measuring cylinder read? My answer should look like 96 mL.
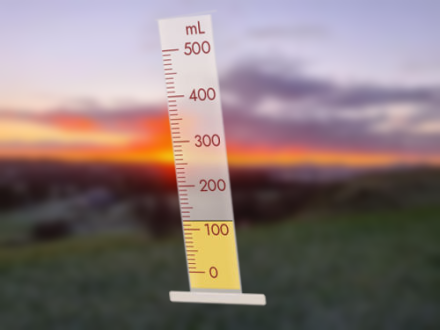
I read 120 mL
